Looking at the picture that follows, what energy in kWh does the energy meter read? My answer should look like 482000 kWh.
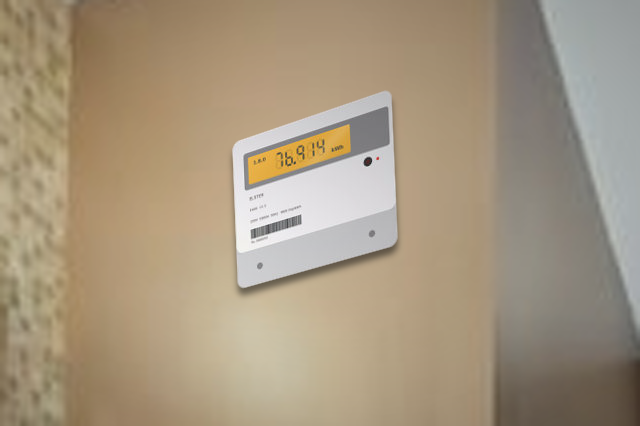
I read 76.914 kWh
